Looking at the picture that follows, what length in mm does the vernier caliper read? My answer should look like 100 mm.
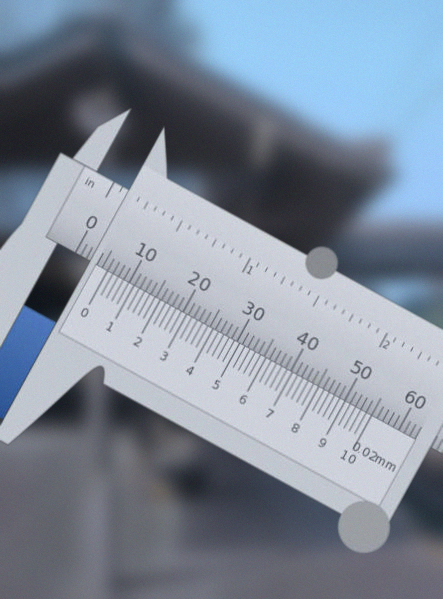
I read 6.0 mm
